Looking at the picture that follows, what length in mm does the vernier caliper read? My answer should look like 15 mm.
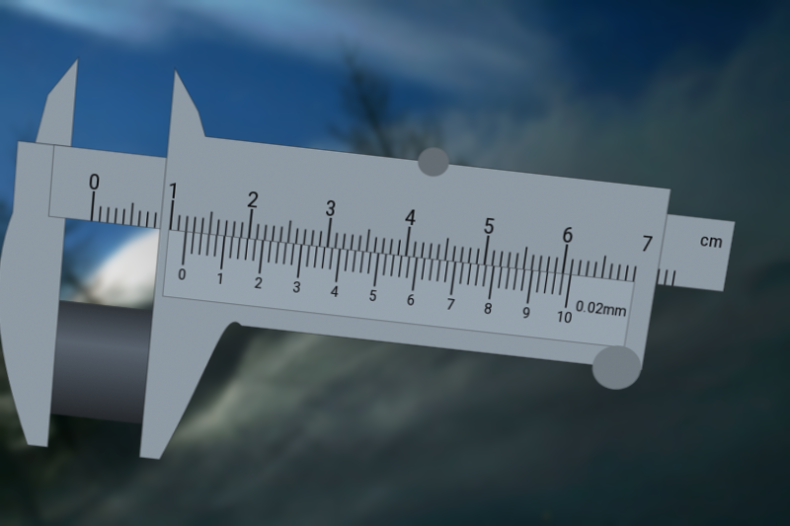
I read 12.0 mm
